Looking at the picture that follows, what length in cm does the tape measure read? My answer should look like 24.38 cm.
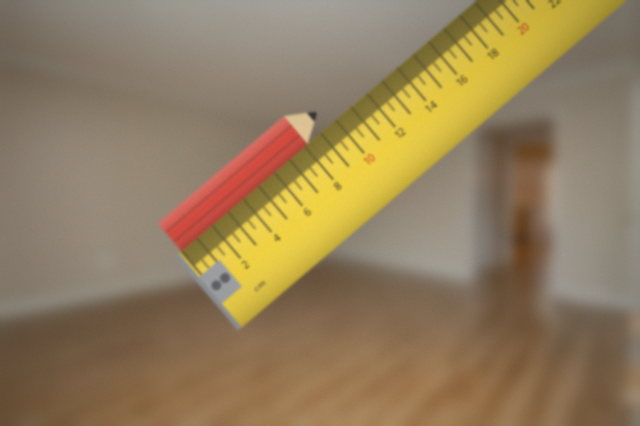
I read 9.5 cm
